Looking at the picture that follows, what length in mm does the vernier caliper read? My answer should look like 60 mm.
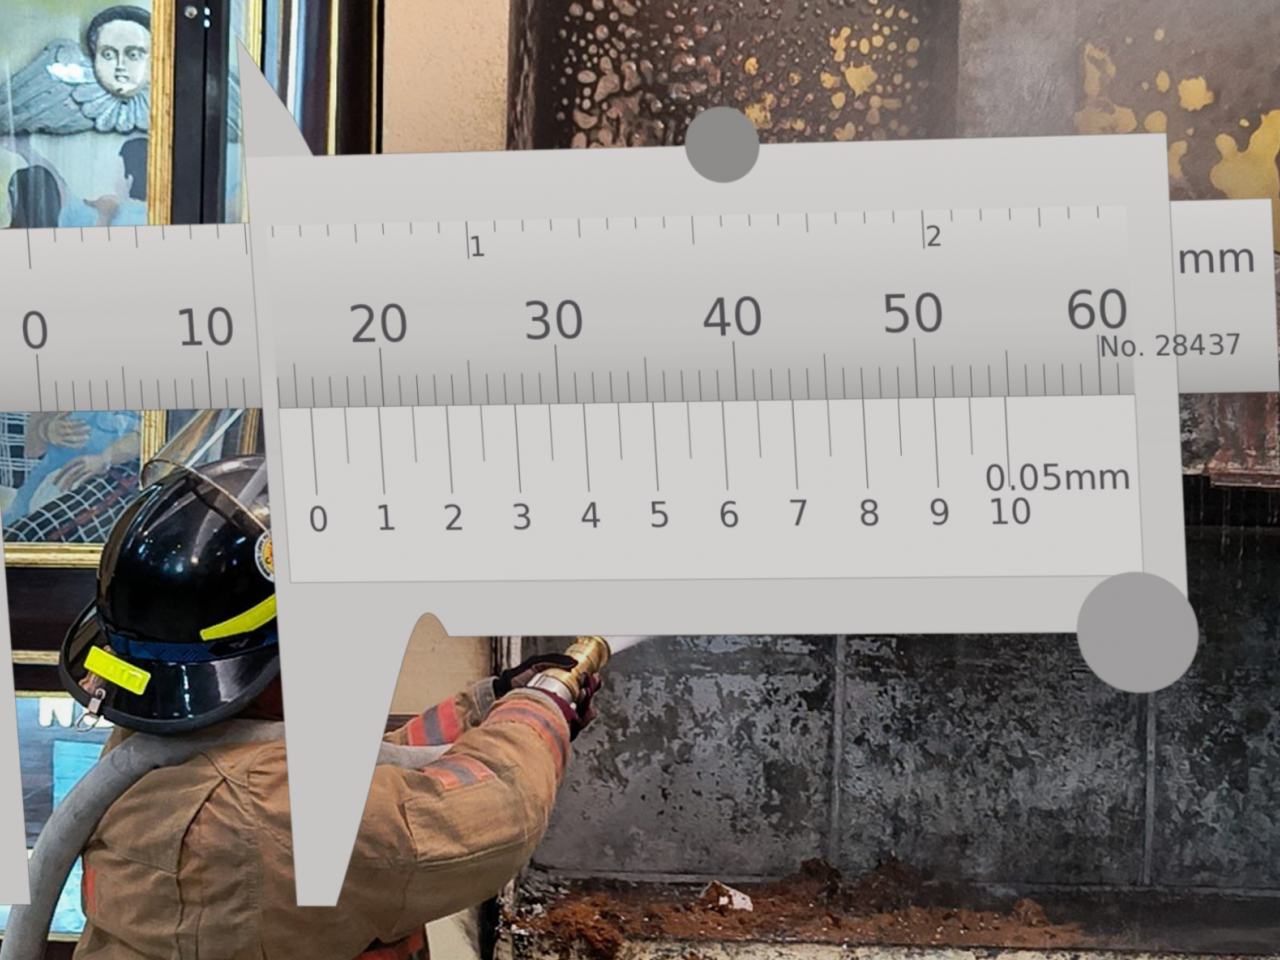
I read 15.8 mm
